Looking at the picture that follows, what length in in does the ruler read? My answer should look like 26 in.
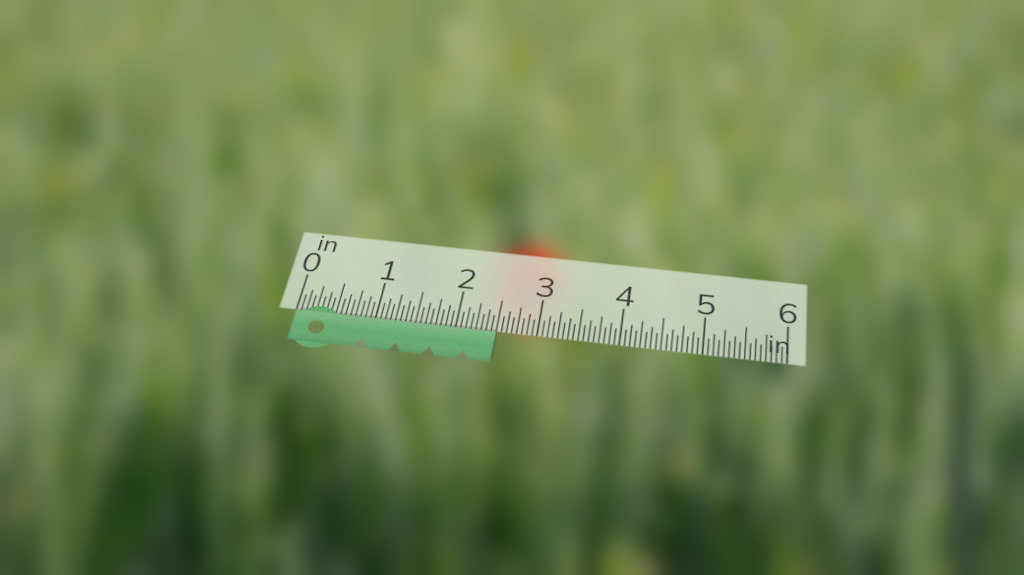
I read 2.5 in
